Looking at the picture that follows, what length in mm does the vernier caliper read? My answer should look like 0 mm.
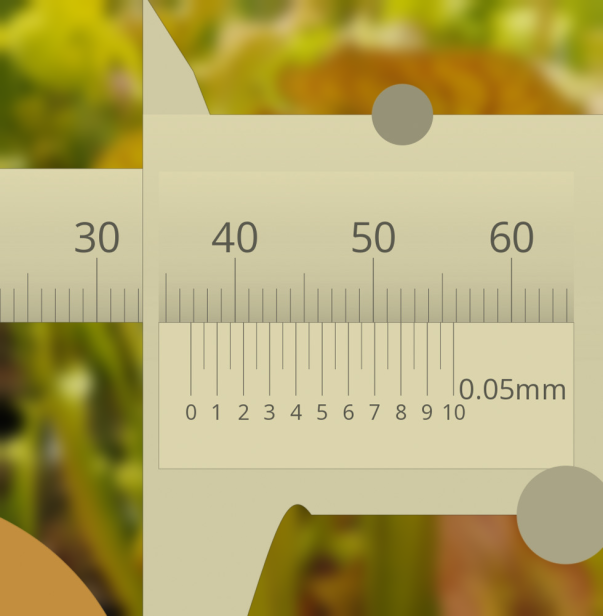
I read 36.8 mm
